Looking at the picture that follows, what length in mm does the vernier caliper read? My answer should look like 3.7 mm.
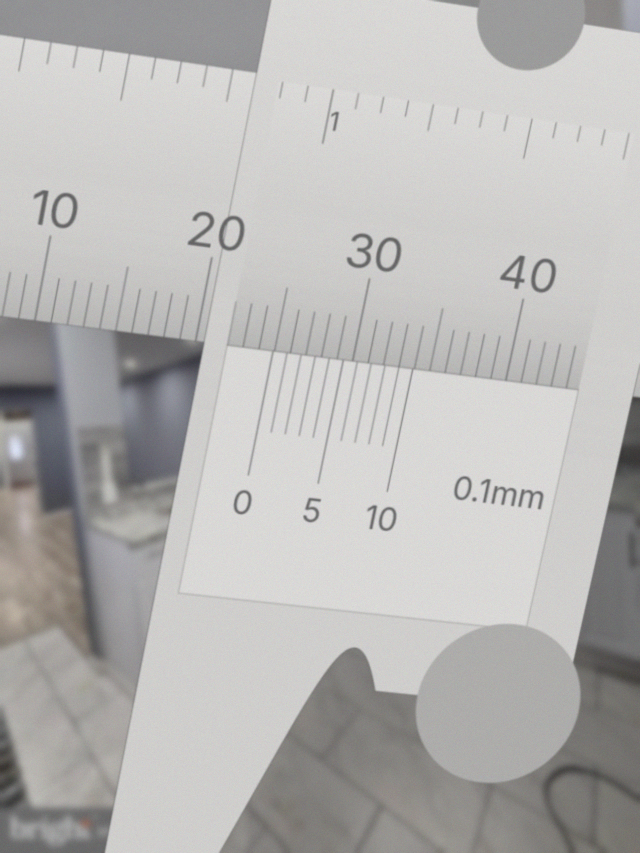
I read 24.9 mm
